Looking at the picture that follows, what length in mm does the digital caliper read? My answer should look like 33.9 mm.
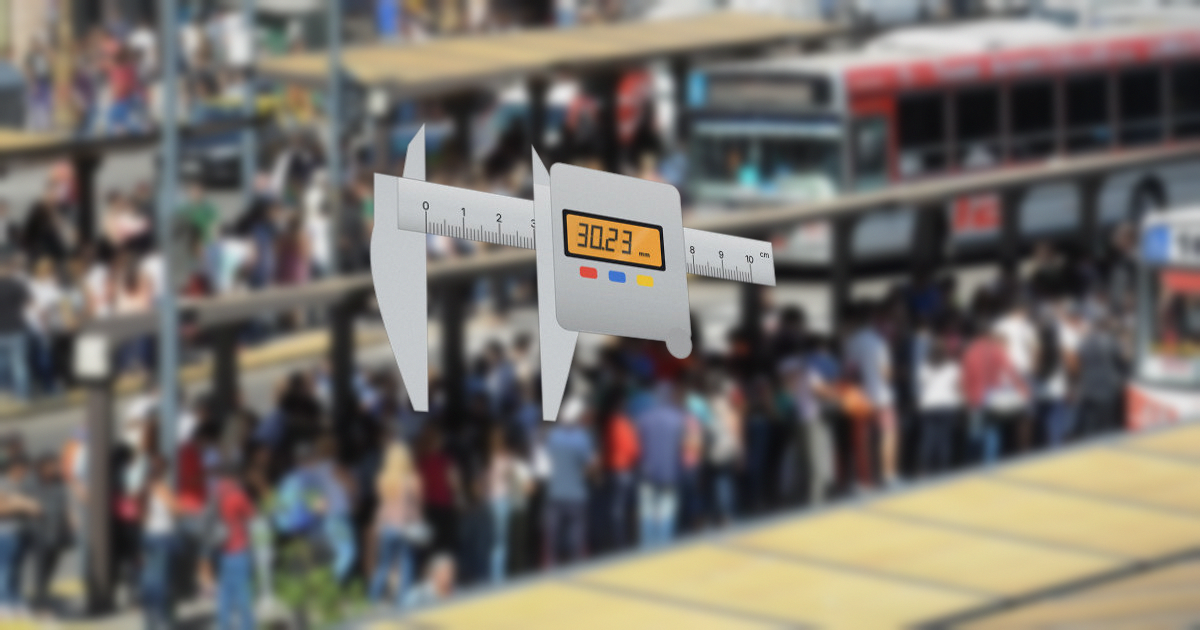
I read 30.23 mm
